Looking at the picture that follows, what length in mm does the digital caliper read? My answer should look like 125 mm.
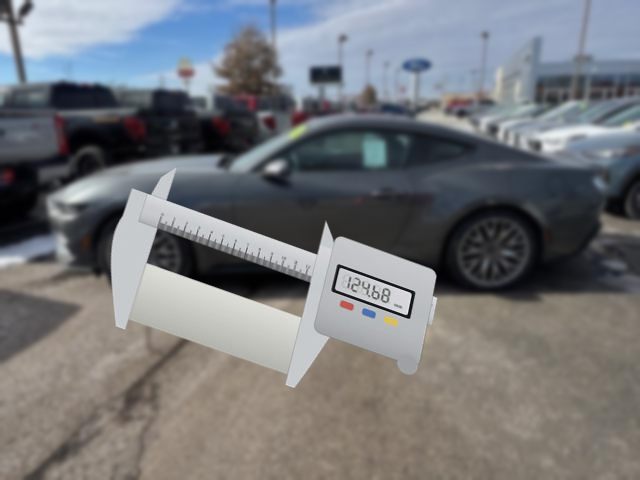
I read 124.68 mm
